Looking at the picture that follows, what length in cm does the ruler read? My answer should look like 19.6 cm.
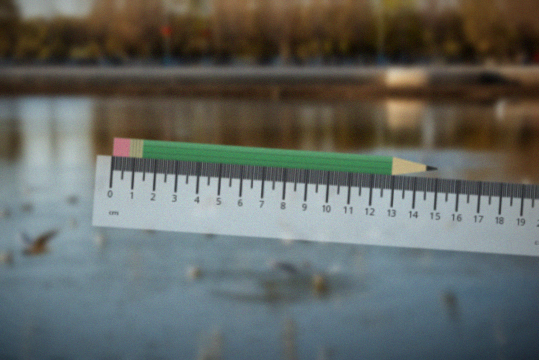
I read 15 cm
